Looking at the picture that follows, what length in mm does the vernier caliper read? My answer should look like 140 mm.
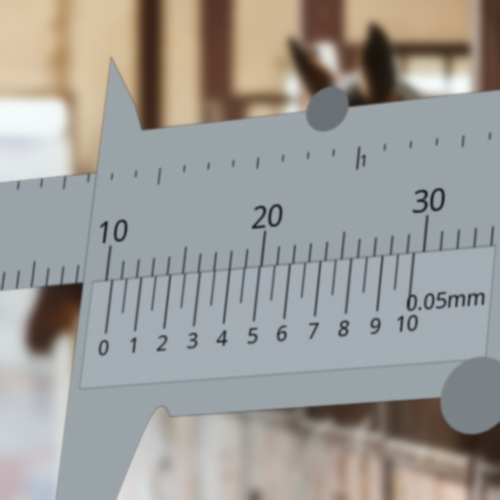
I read 10.4 mm
